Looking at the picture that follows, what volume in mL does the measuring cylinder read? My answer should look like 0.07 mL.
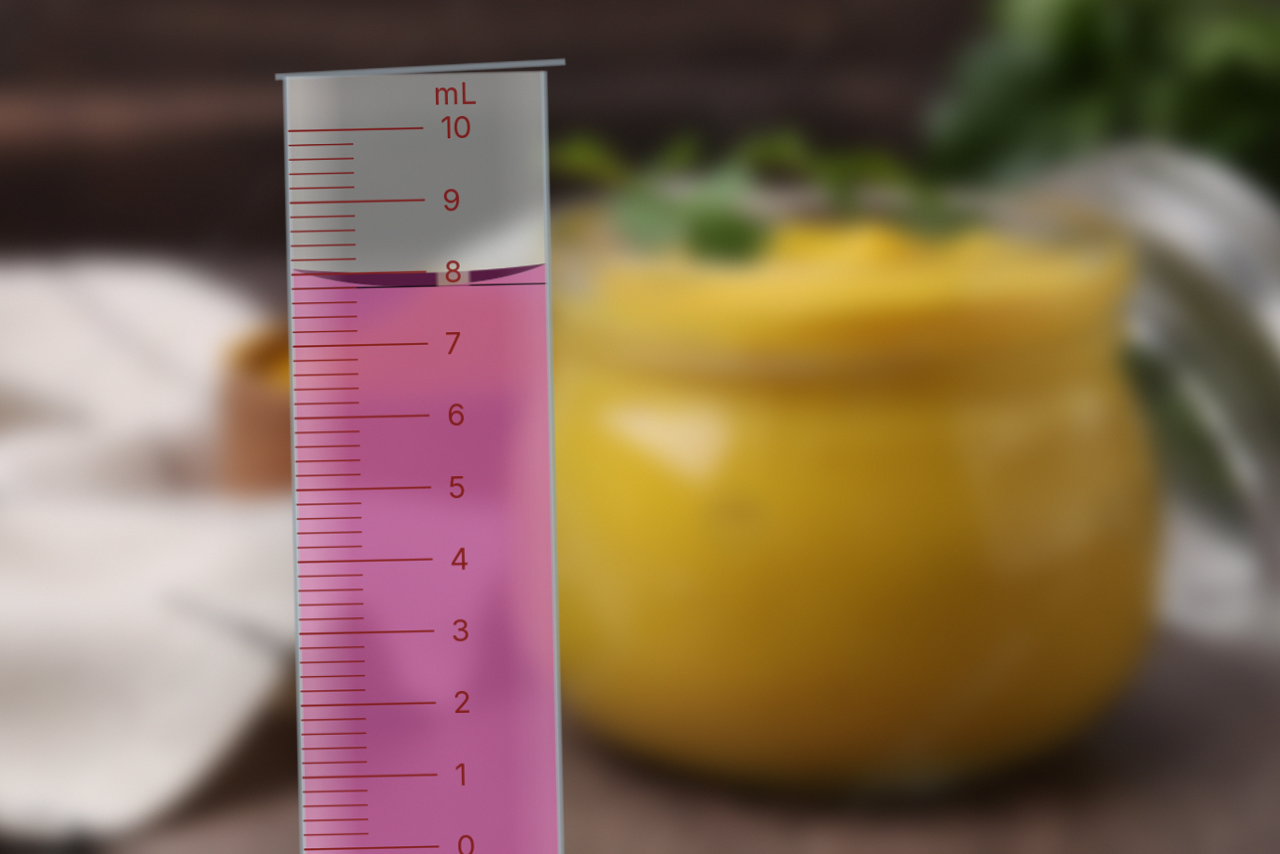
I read 7.8 mL
